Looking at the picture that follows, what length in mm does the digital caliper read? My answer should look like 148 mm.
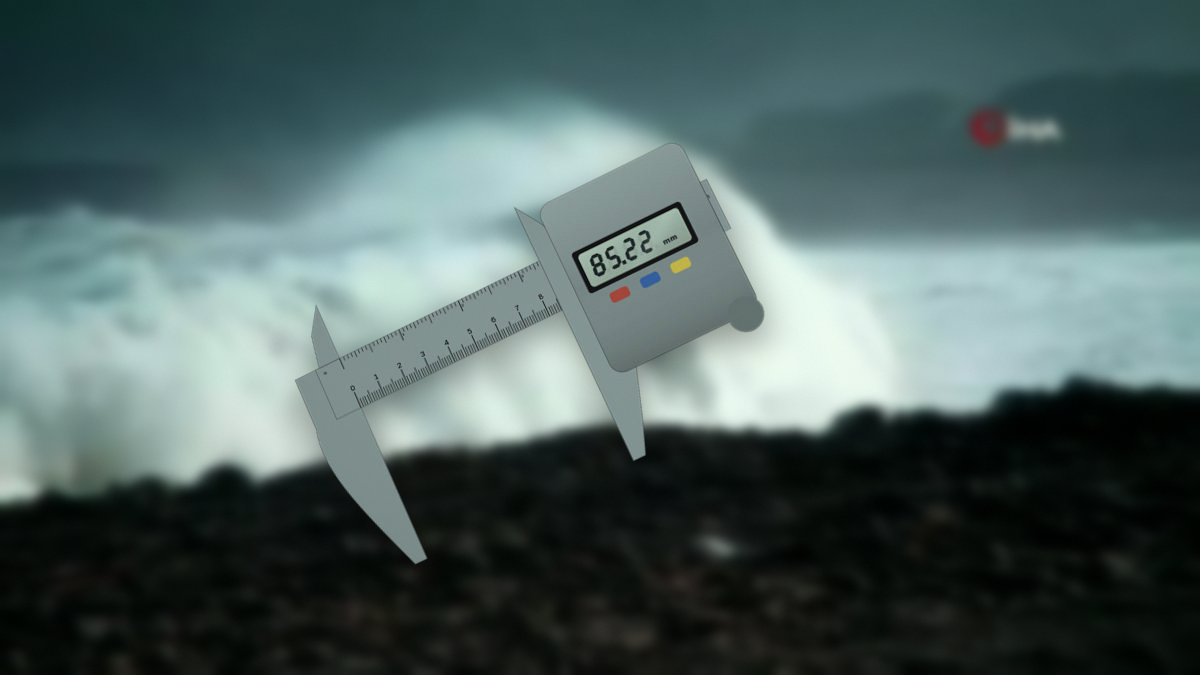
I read 85.22 mm
